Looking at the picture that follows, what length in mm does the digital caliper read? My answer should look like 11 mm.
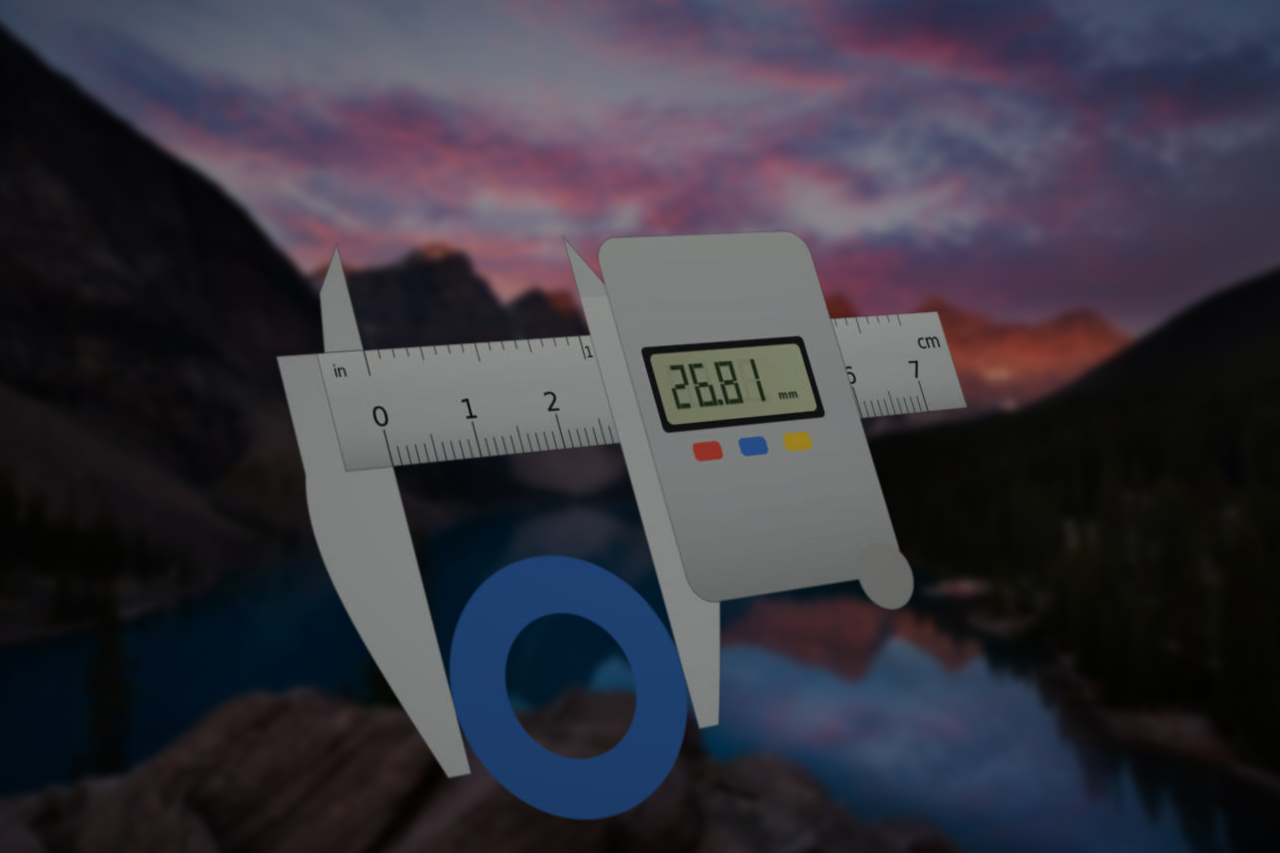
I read 26.81 mm
